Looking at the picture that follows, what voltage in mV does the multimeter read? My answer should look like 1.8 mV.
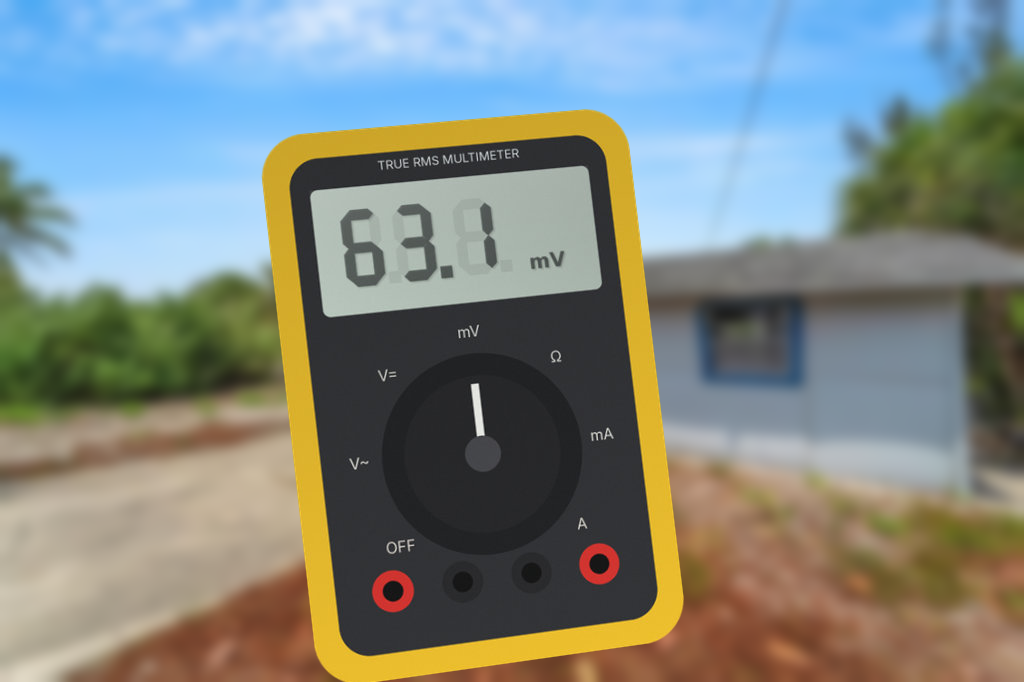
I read 63.1 mV
